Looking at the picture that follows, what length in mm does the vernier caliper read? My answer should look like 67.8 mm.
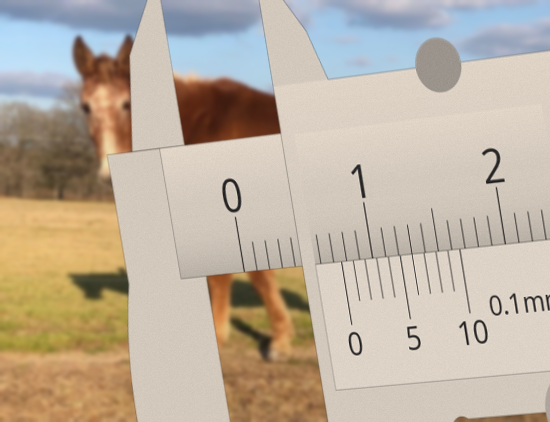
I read 7.6 mm
